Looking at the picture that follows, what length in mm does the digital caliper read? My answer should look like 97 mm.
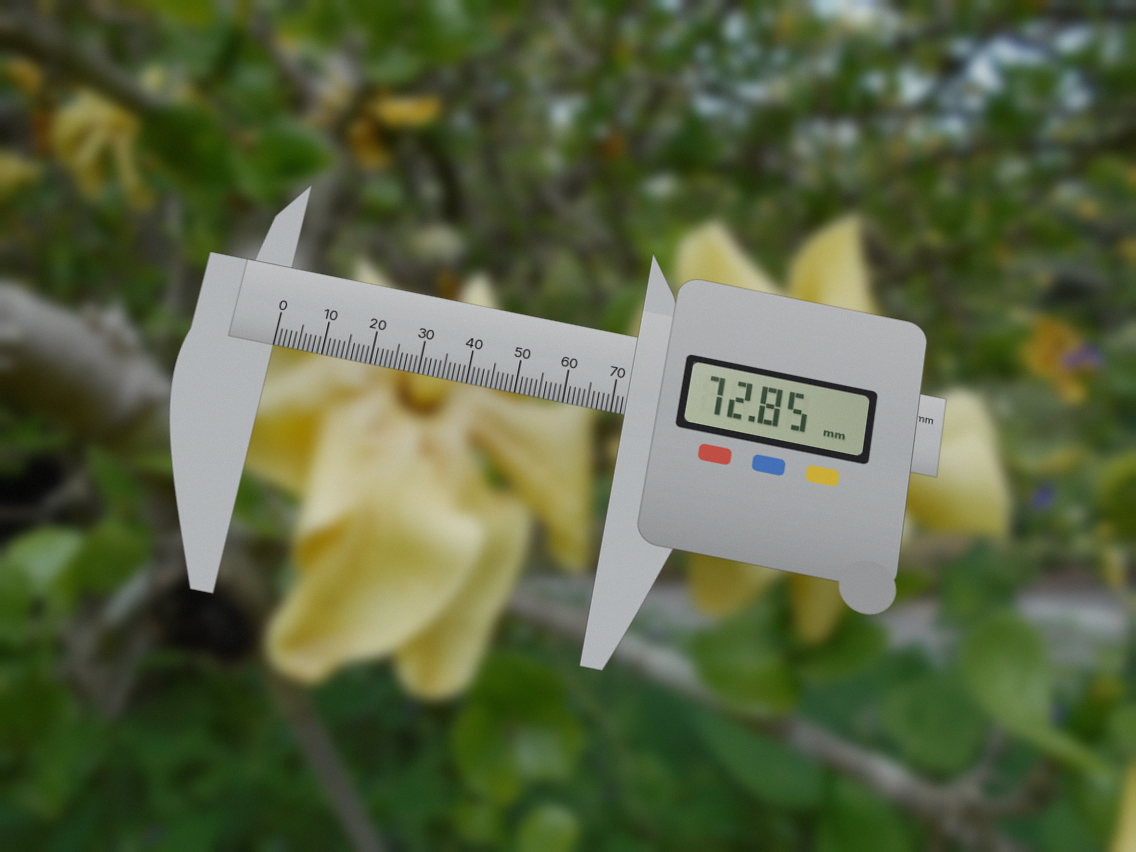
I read 72.85 mm
